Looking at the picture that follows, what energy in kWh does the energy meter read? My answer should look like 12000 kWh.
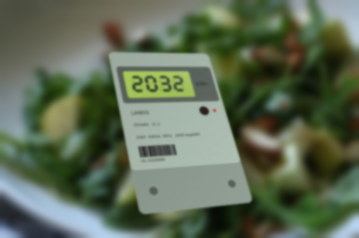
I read 2032 kWh
